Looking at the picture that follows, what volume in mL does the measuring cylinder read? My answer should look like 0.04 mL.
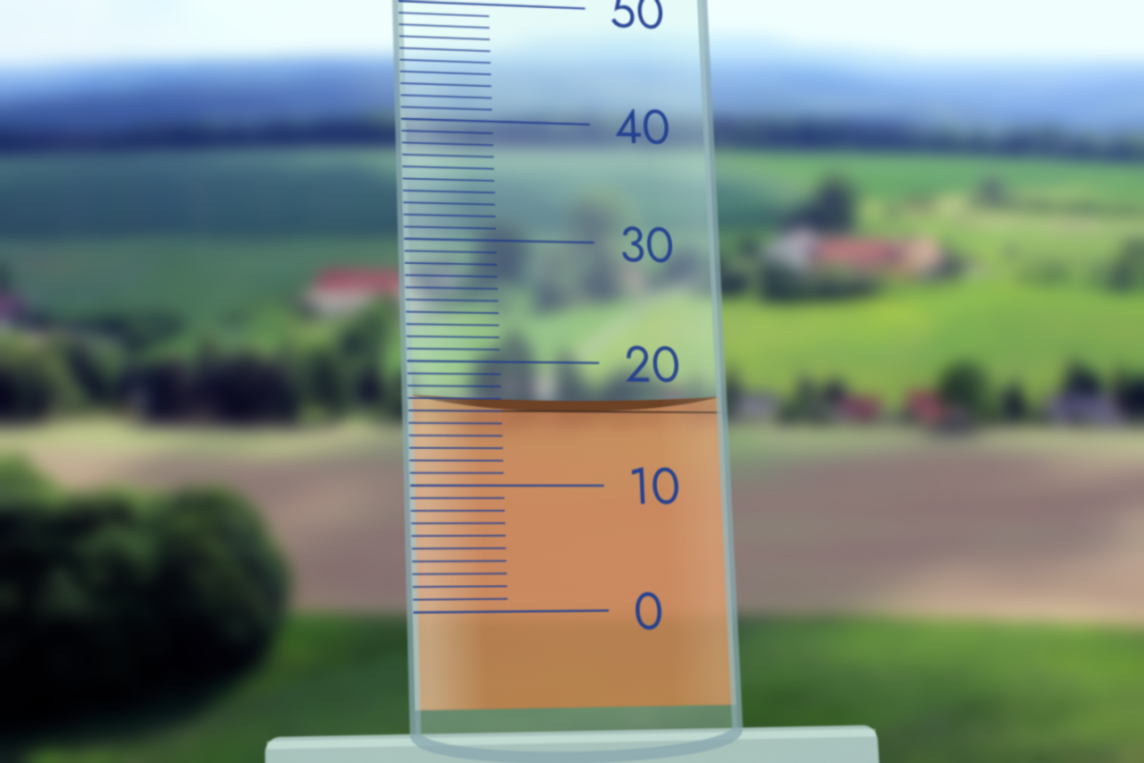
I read 16 mL
